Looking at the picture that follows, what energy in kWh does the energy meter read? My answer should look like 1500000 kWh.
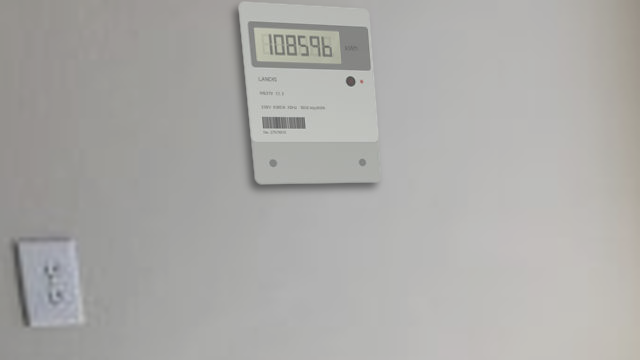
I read 108596 kWh
